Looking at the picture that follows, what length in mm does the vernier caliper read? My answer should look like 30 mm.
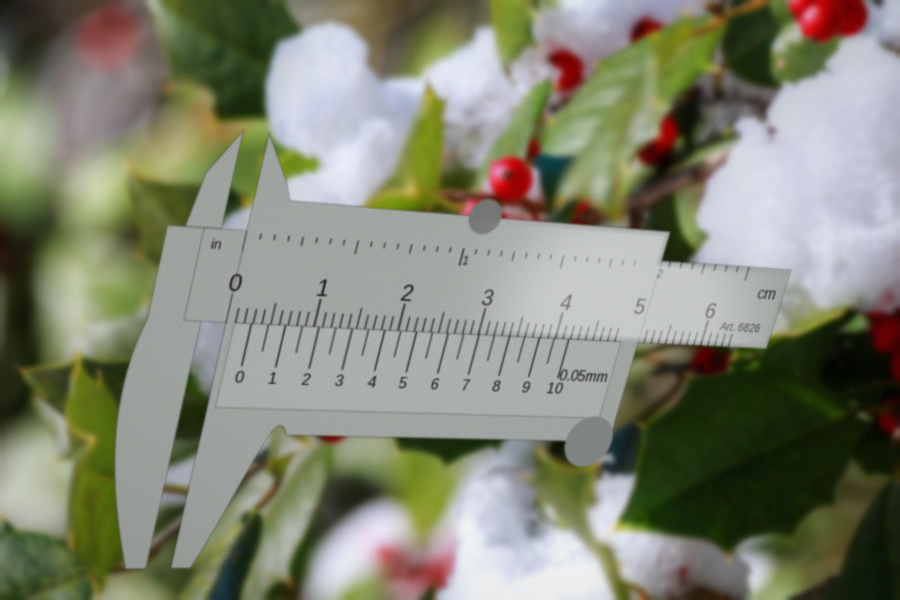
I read 2.8 mm
